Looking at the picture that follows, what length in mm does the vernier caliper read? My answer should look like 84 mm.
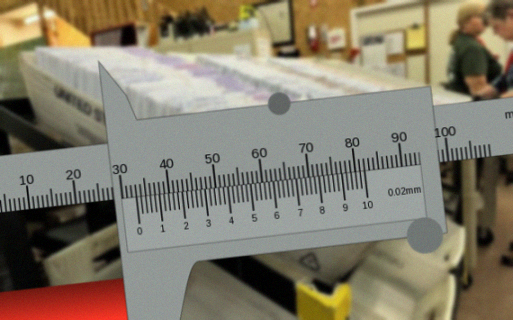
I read 33.0 mm
